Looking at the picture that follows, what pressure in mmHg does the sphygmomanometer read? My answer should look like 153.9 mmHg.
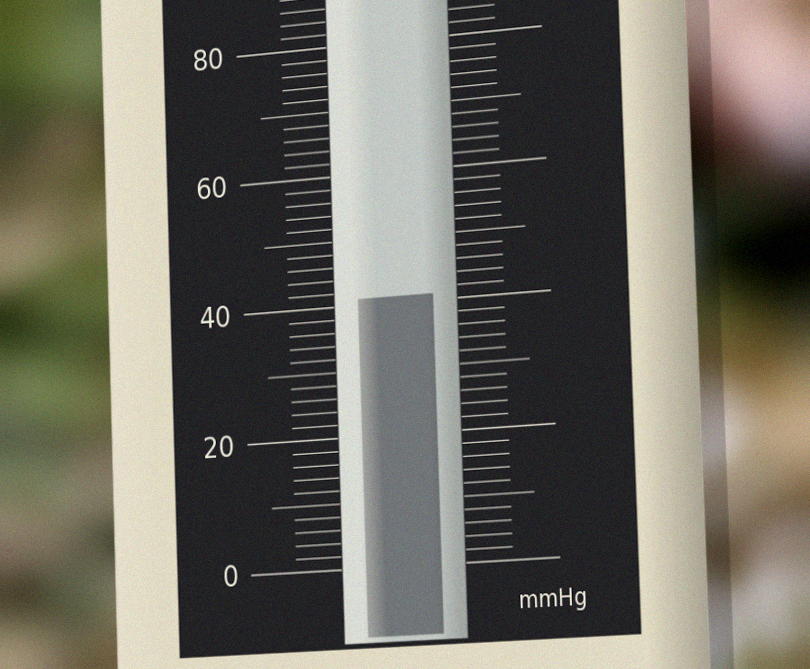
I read 41 mmHg
